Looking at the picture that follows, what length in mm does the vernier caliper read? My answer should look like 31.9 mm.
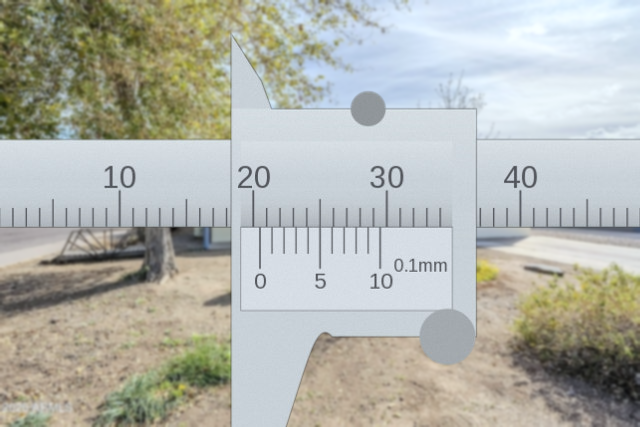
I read 20.5 mm
